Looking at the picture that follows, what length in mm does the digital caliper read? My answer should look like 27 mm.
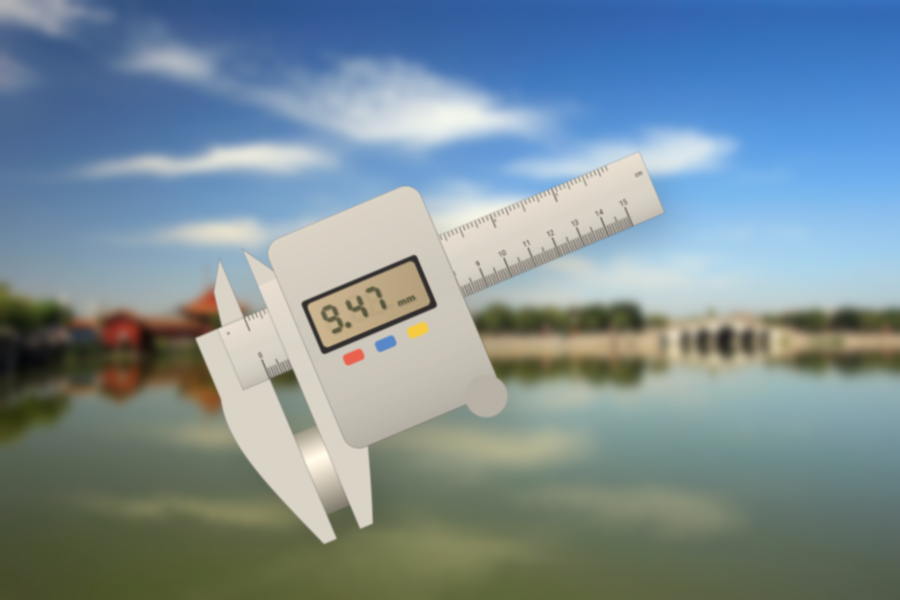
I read 9.47 mm
